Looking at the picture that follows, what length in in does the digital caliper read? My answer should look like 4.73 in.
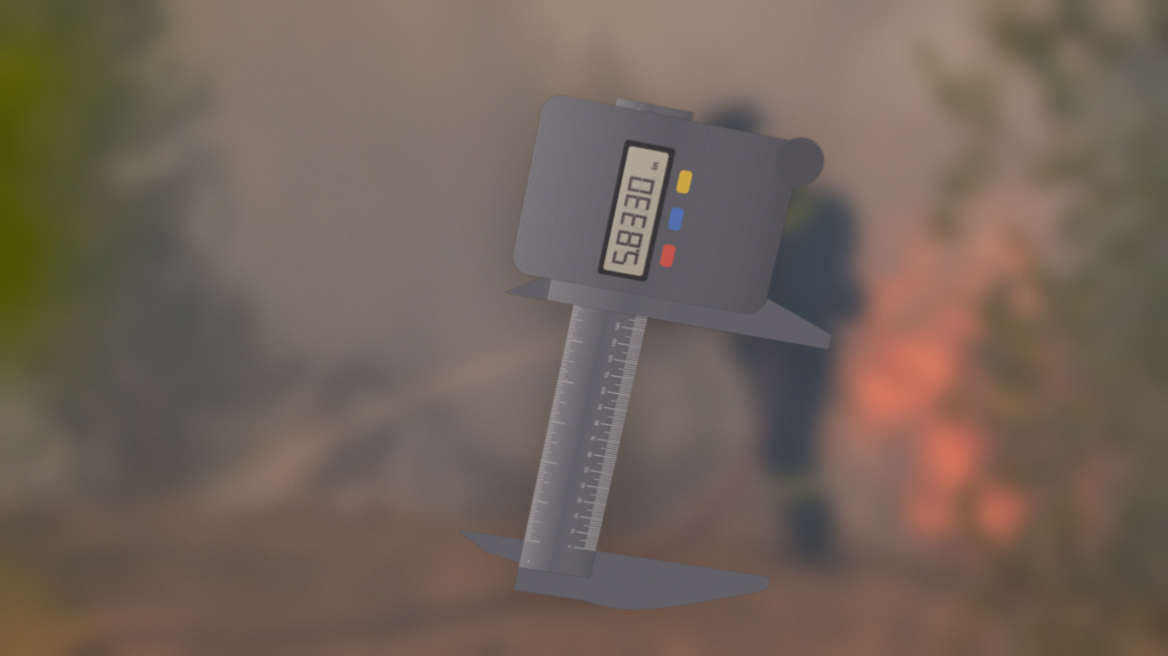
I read 5.8330 in
